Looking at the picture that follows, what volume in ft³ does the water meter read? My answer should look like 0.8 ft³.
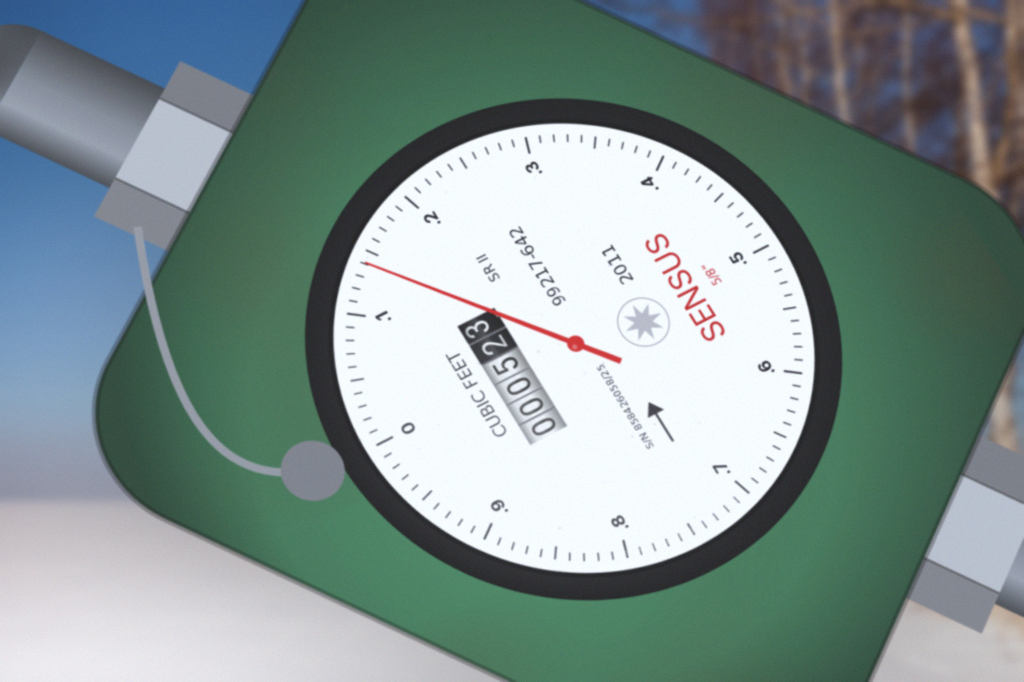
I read 523.14 ft³
